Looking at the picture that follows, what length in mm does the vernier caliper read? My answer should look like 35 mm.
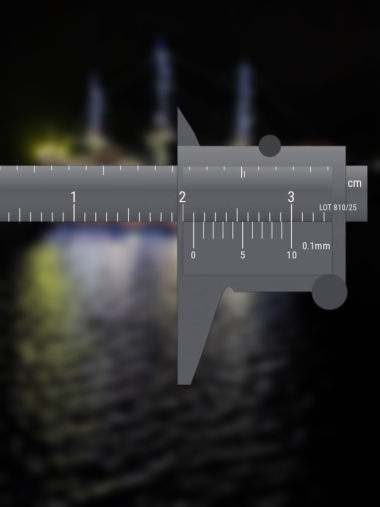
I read 21.0 mm
